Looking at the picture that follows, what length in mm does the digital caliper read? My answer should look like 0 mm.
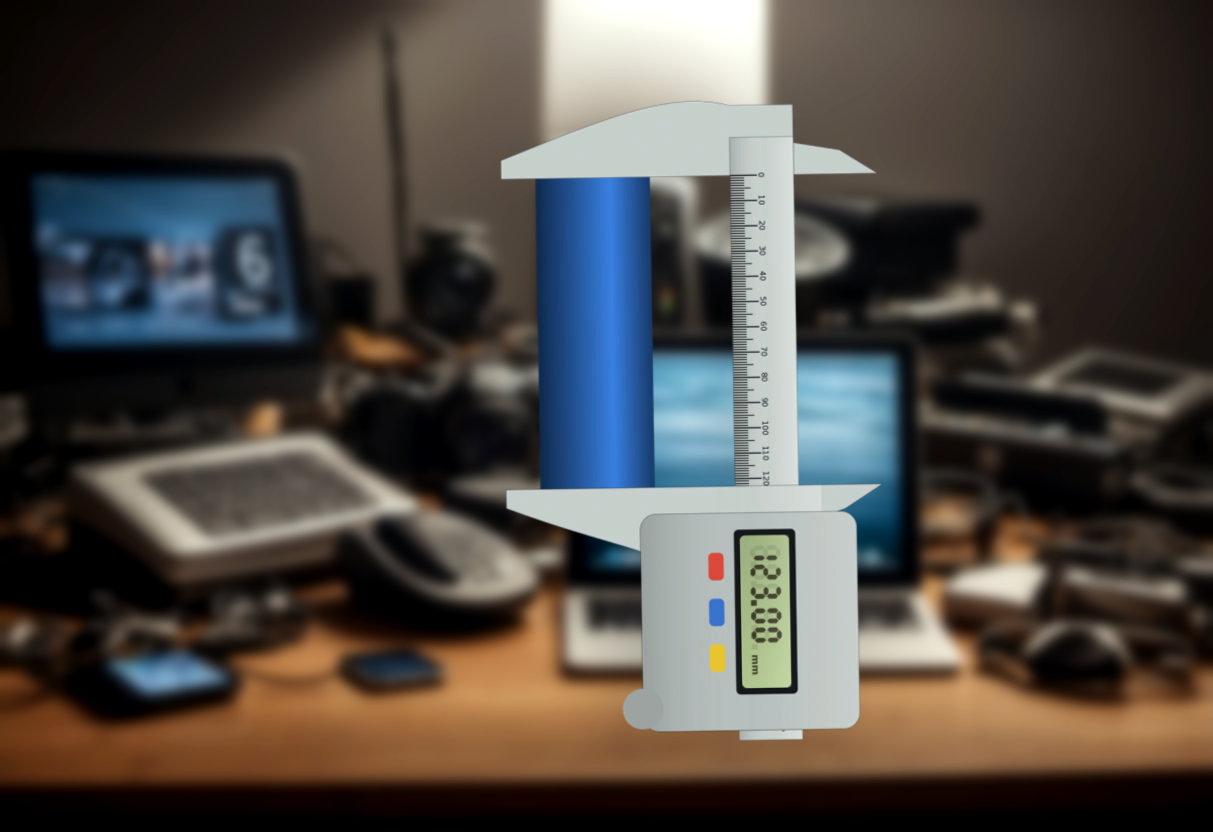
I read 123.00 mm
